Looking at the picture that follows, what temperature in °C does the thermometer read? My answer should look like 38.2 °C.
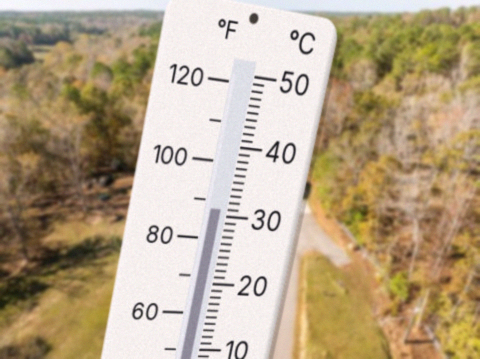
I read 31 °C
